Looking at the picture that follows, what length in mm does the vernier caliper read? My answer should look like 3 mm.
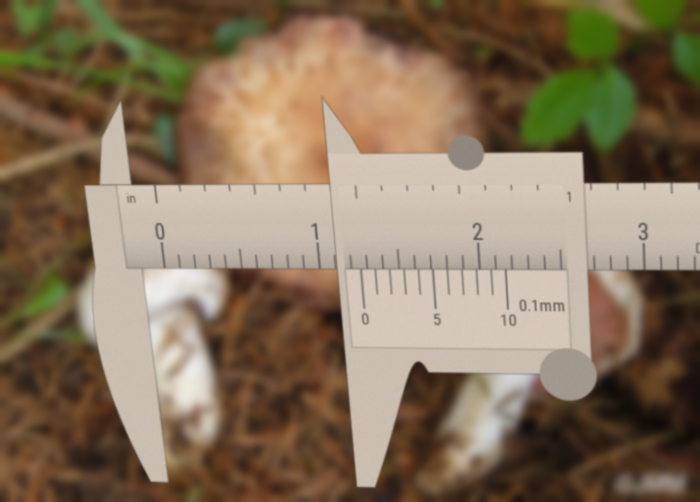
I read 12.6 mm
